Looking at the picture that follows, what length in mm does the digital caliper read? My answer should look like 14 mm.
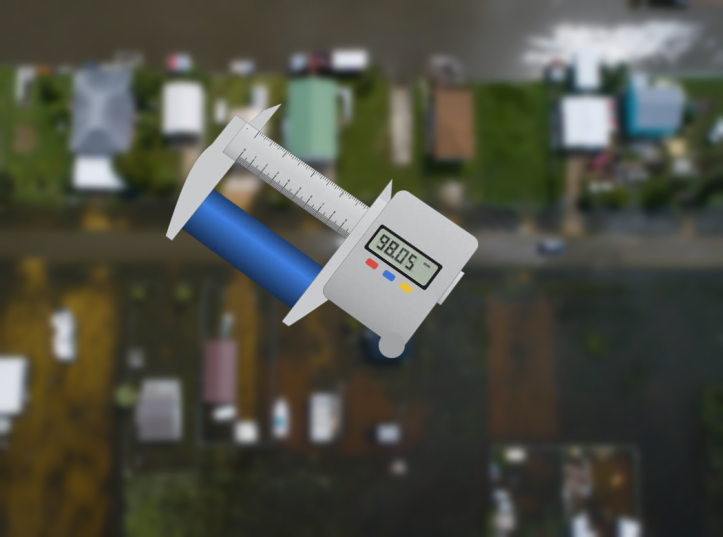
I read 98.05 mm
